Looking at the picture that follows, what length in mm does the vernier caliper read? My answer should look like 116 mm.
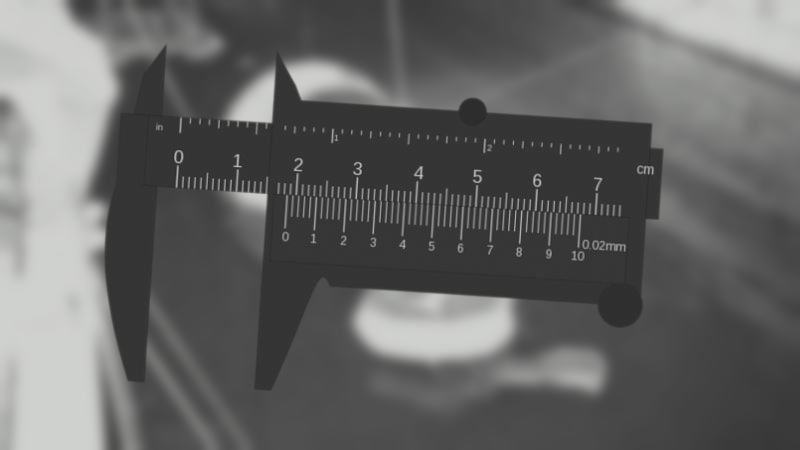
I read 18.5 mm
